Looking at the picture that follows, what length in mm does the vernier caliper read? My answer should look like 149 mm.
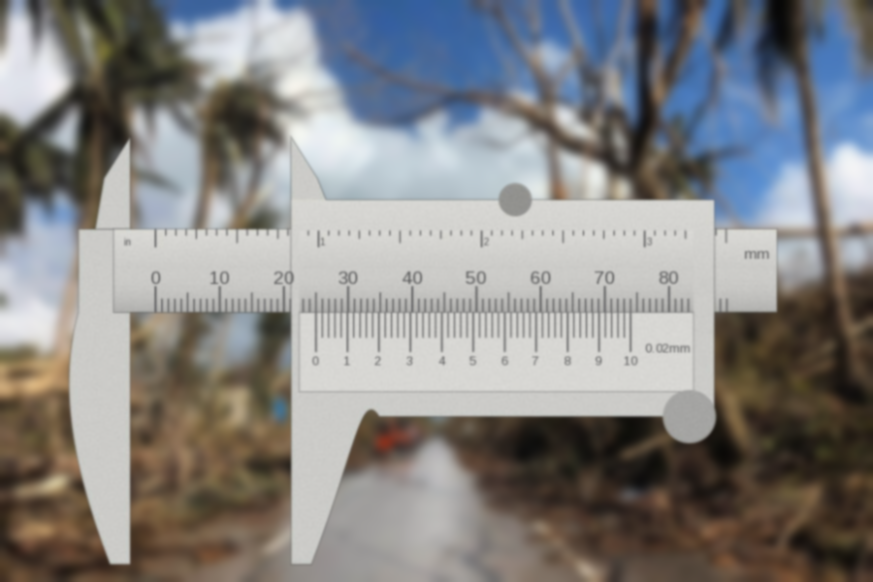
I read 25.0 mm
